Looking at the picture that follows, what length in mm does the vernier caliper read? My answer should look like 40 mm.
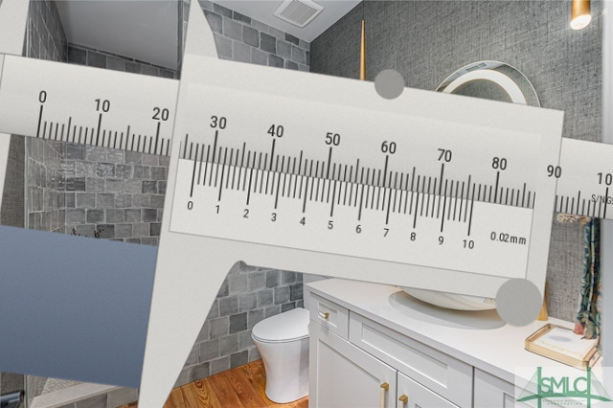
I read 27.0 mm
